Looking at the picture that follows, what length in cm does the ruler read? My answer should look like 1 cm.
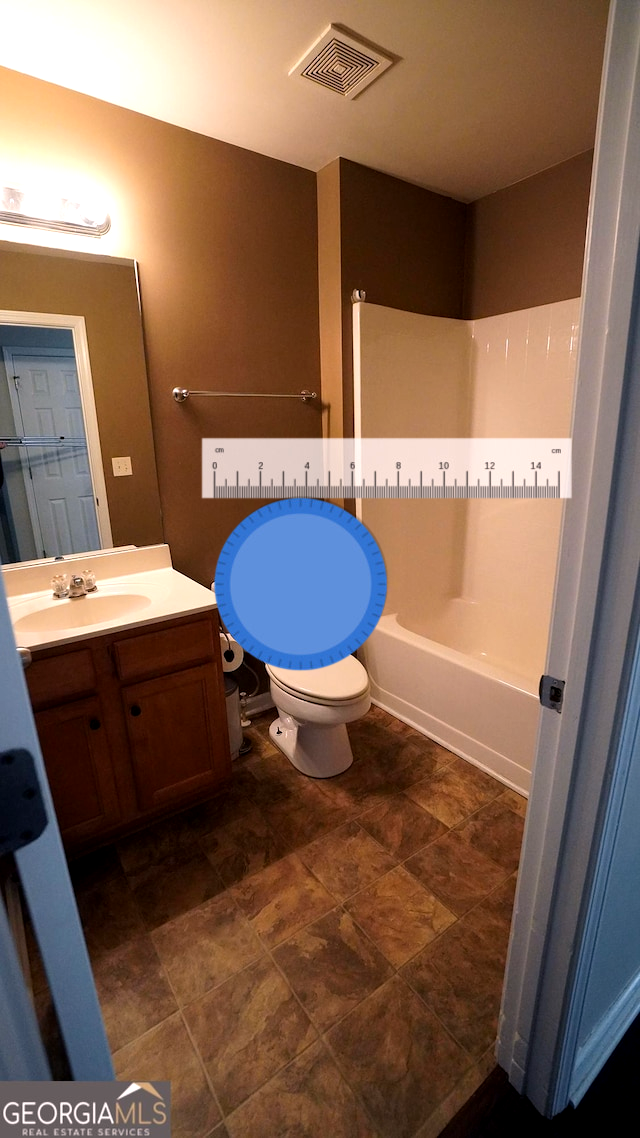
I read 7.5 cm
